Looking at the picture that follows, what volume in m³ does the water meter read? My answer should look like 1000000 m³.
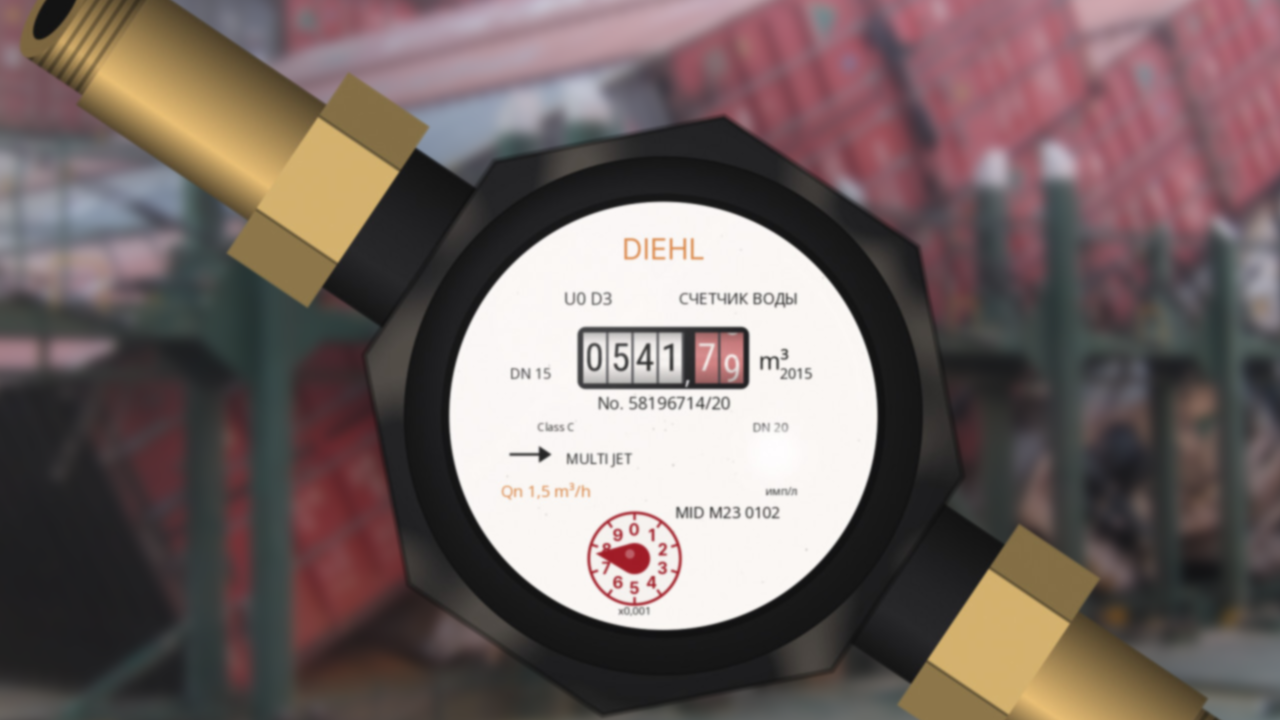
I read 541.787 m³
